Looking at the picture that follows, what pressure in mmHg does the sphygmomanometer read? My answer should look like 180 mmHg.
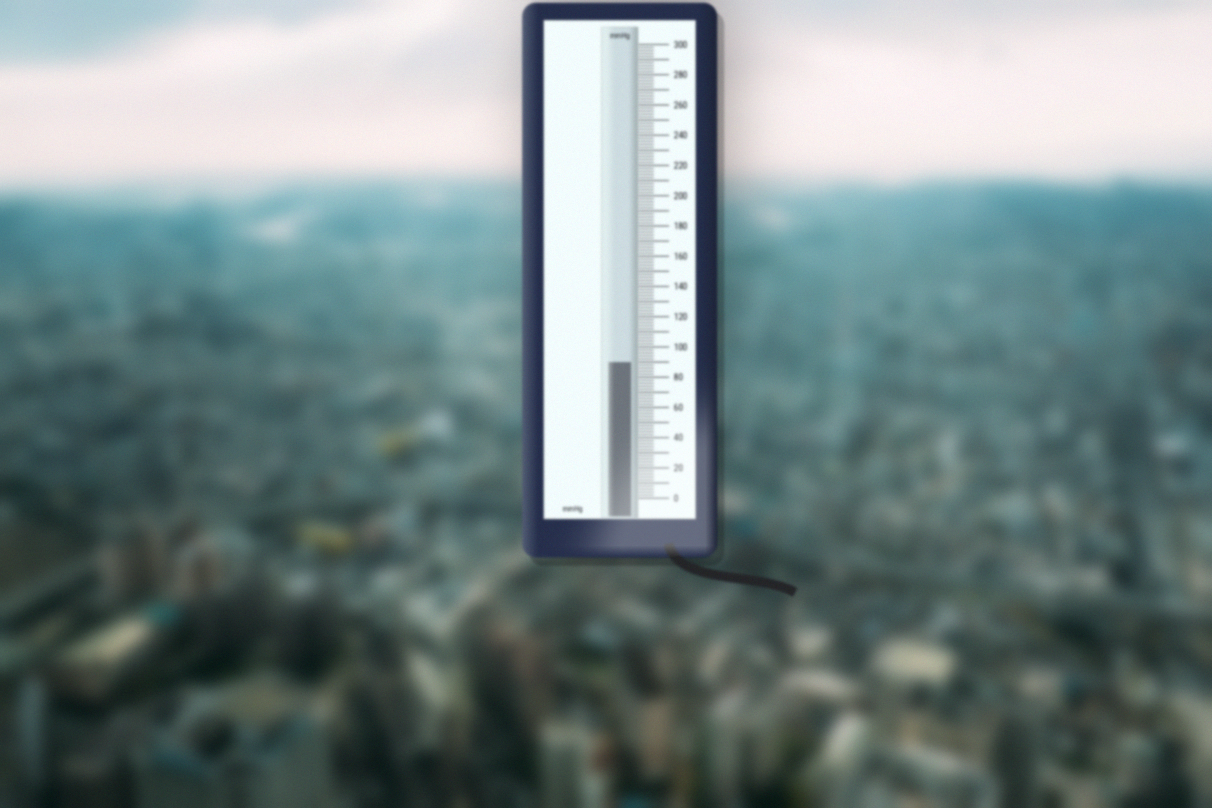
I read 90 mmHg
